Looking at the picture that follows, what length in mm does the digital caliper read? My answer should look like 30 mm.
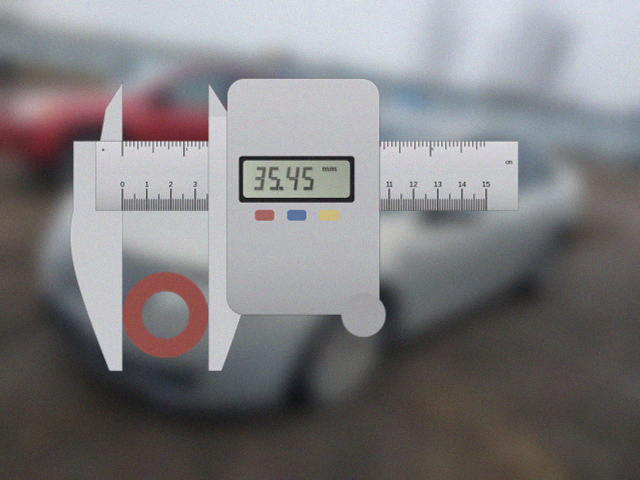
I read 35.45 mm
